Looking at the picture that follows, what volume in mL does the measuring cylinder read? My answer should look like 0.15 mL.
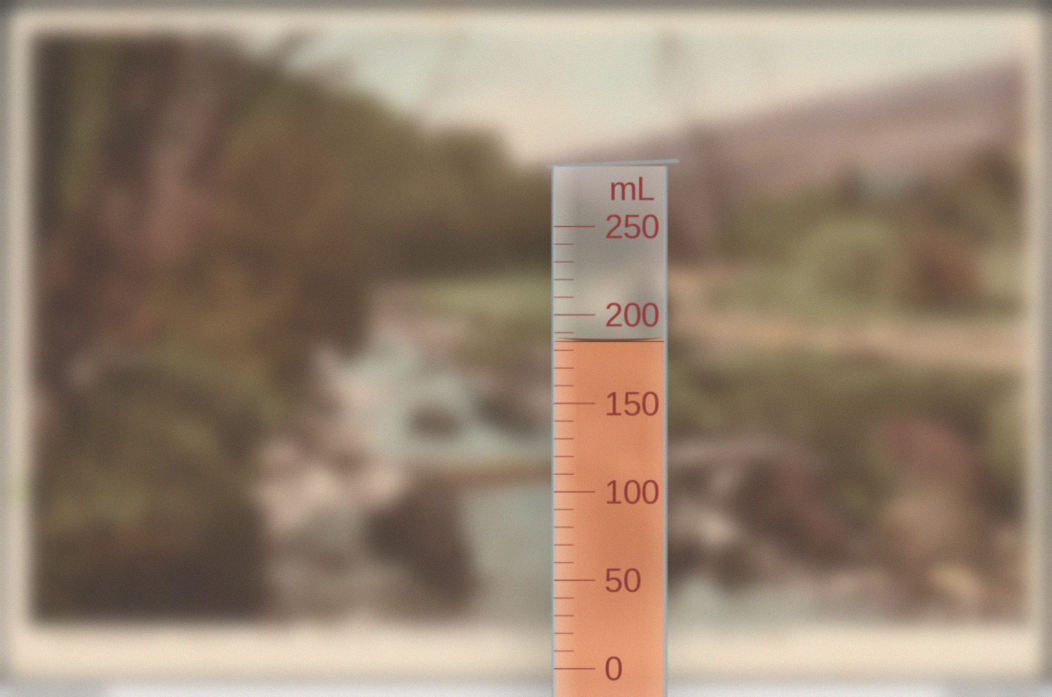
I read 185 mL
